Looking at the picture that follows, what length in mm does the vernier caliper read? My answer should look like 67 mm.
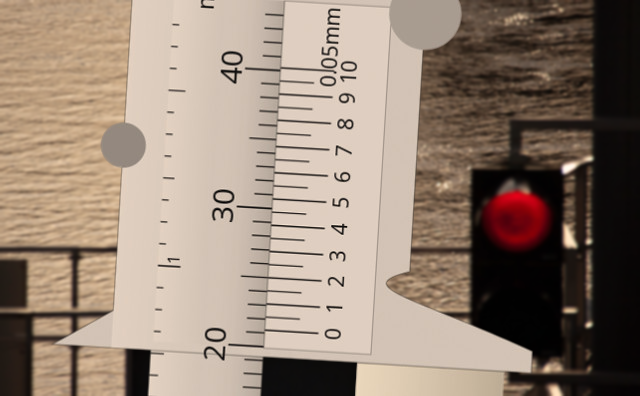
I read 21.2 mm
